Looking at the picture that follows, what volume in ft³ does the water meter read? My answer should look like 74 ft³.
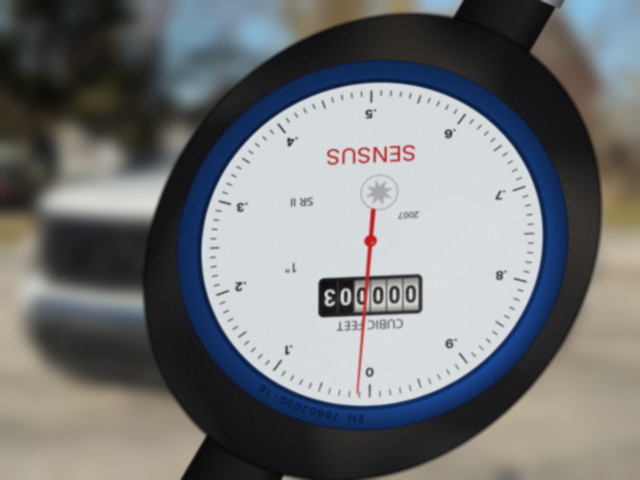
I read 3.01 ft³
